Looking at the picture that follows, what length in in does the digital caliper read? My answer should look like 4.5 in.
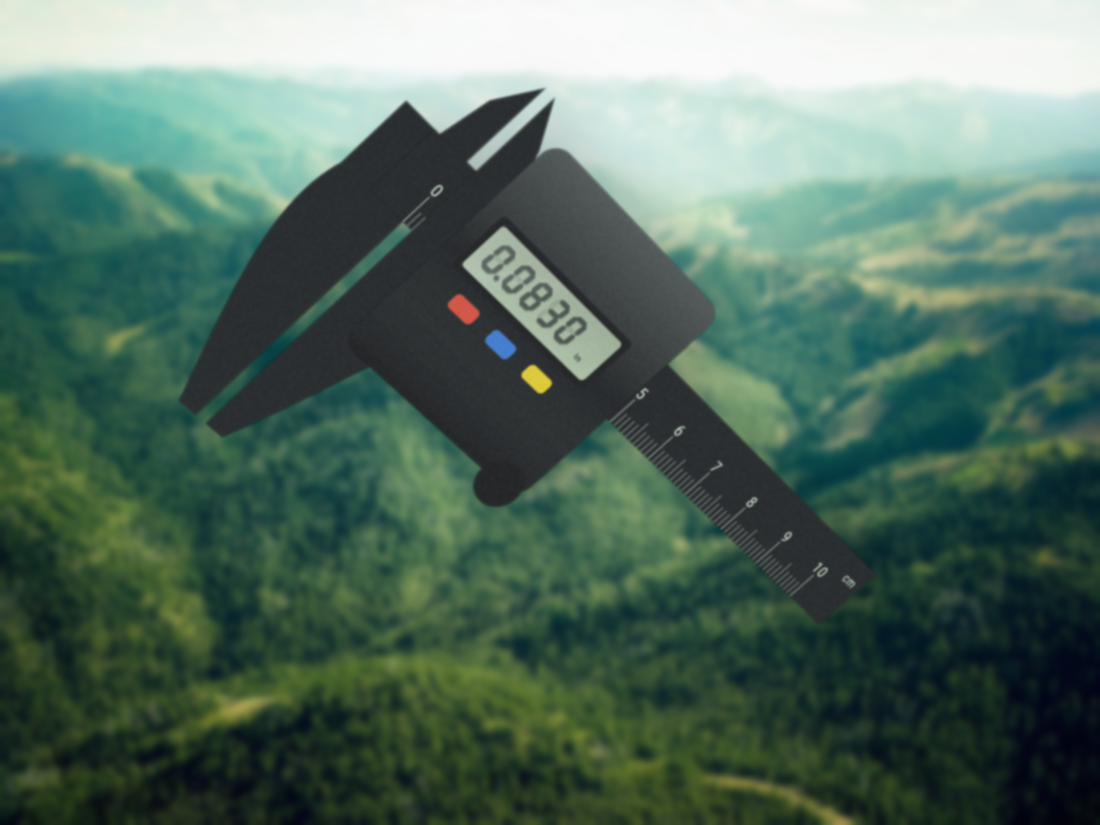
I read 0.0830 in
